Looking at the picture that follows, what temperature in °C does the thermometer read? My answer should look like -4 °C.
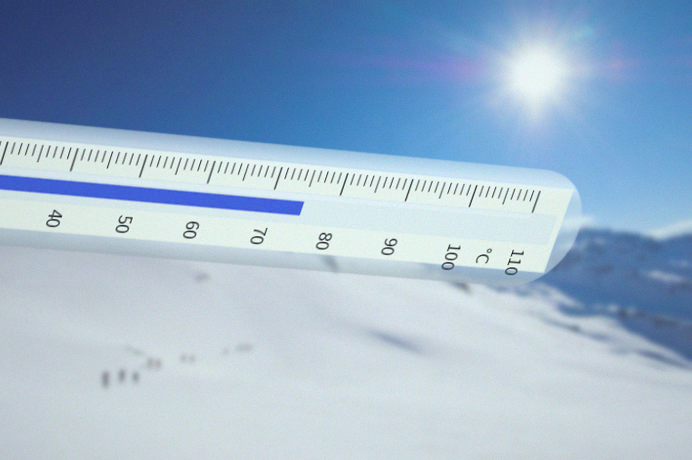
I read 75 °C
